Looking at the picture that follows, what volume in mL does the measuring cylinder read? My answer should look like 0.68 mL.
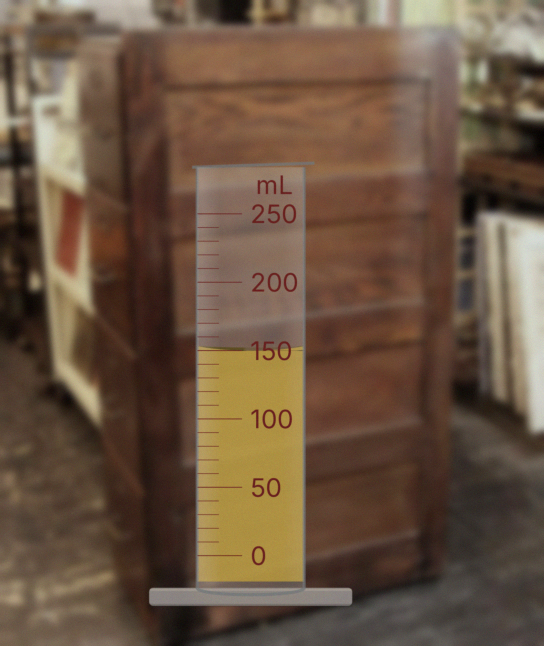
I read 150 mL
